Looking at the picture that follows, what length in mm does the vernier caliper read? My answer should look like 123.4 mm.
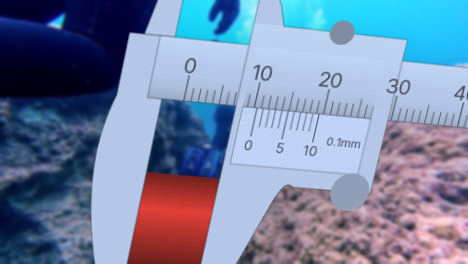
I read 10.4 mm
